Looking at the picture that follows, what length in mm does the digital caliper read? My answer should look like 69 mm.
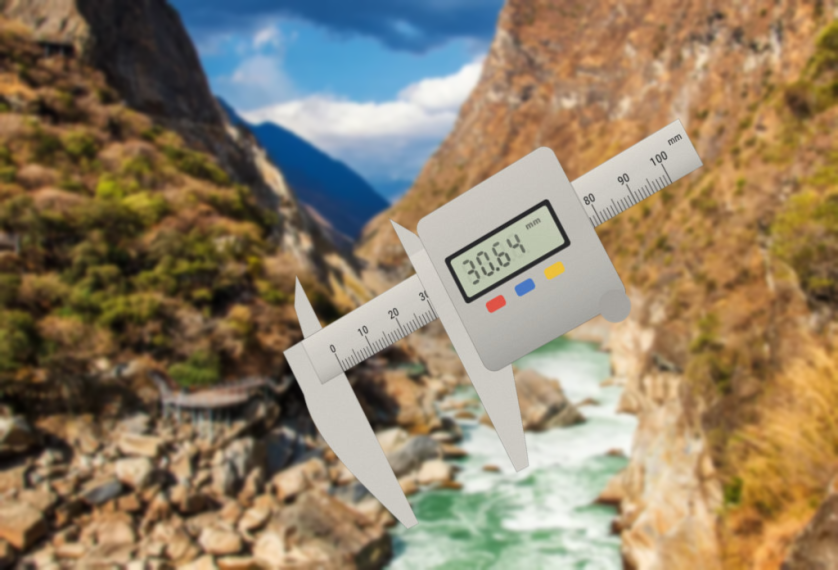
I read 30.64 mm
